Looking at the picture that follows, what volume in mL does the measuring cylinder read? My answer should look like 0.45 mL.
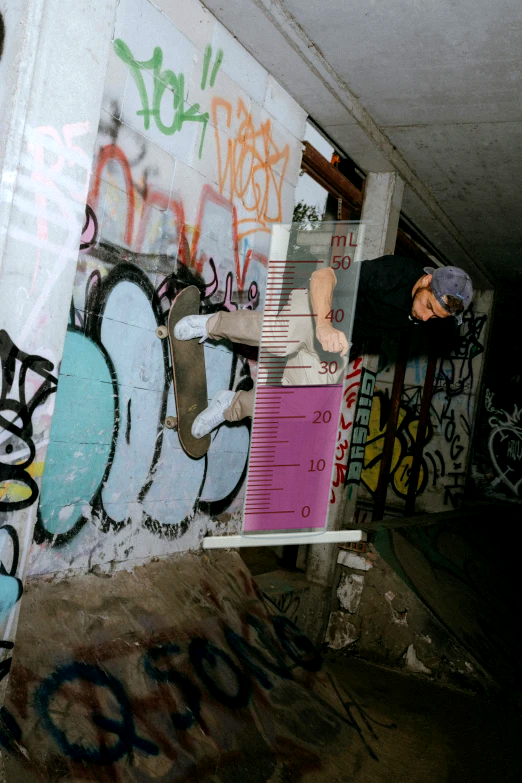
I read 26 mL
